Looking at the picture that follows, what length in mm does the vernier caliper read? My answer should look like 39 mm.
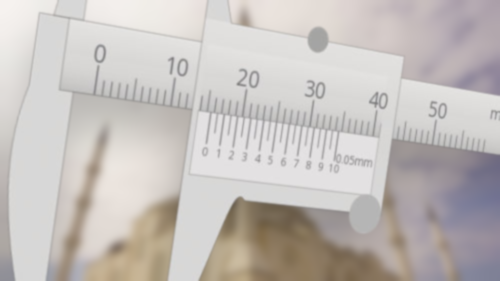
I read 15.5 mm
